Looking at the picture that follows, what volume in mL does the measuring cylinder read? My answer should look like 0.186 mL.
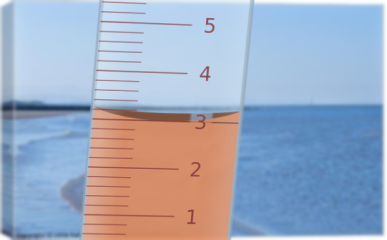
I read 3 mL
